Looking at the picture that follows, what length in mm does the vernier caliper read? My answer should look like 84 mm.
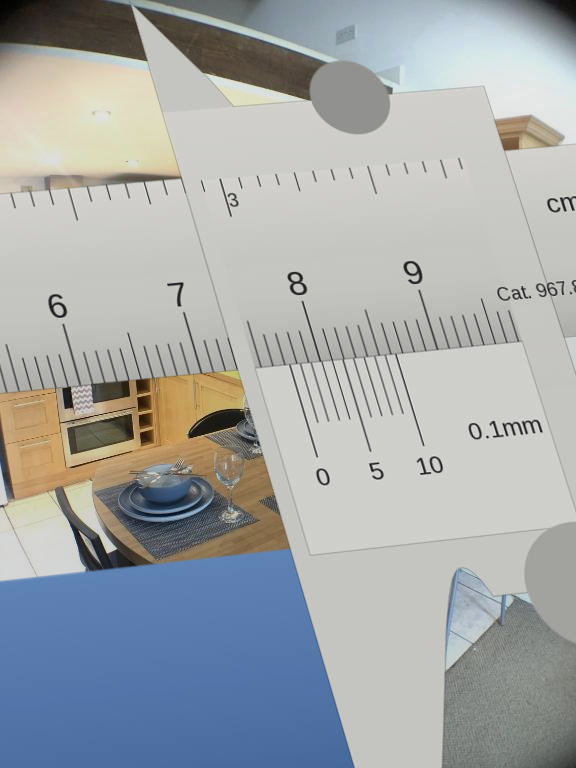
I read 77.4 mm
